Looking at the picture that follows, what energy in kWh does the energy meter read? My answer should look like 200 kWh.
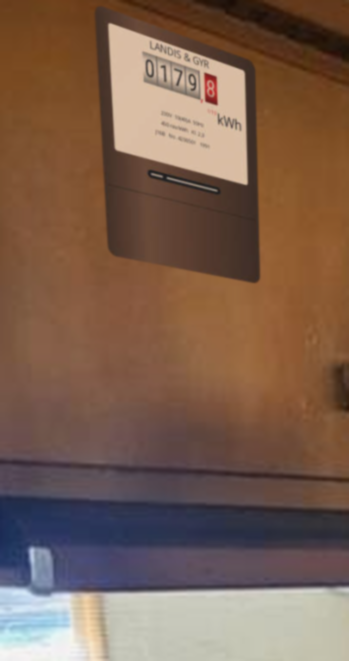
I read 179.8 kWh
